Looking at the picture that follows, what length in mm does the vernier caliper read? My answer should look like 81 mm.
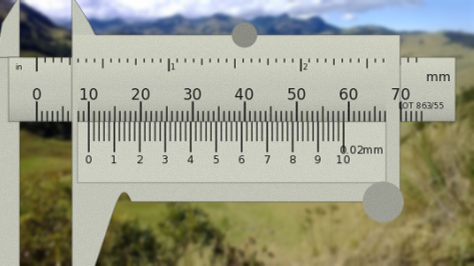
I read 10.0 mm
